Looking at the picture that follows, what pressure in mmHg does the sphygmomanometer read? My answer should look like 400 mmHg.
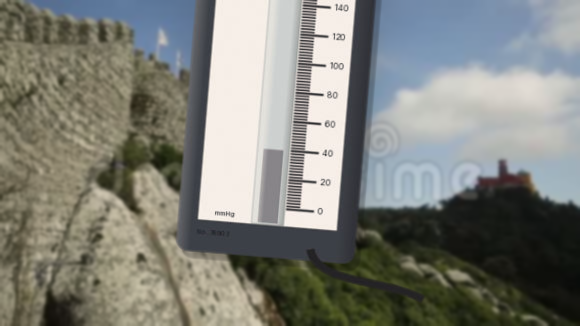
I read 40 mmHg
